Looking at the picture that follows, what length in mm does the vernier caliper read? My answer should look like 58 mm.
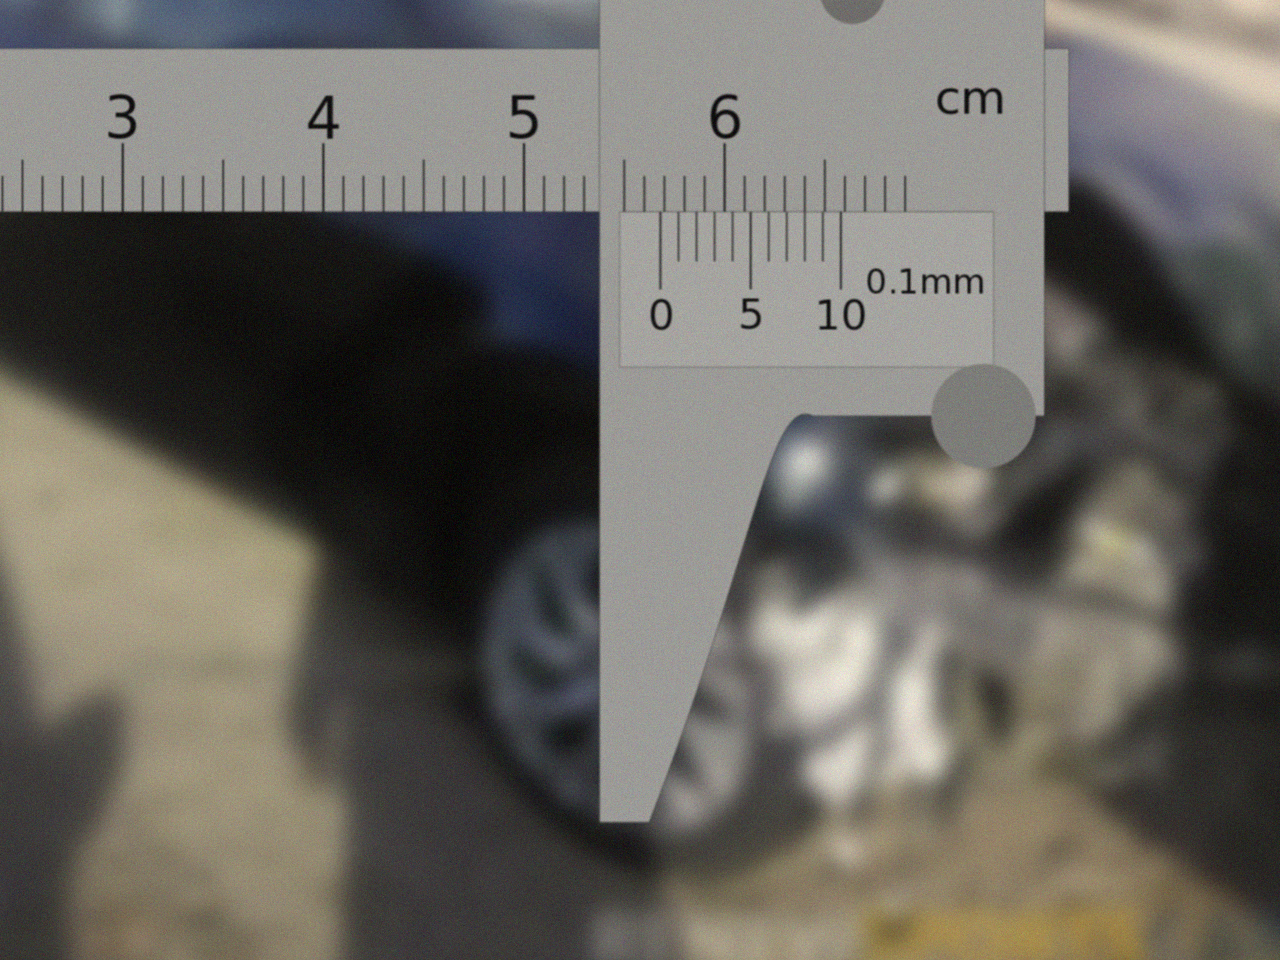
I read 56.8 mm
